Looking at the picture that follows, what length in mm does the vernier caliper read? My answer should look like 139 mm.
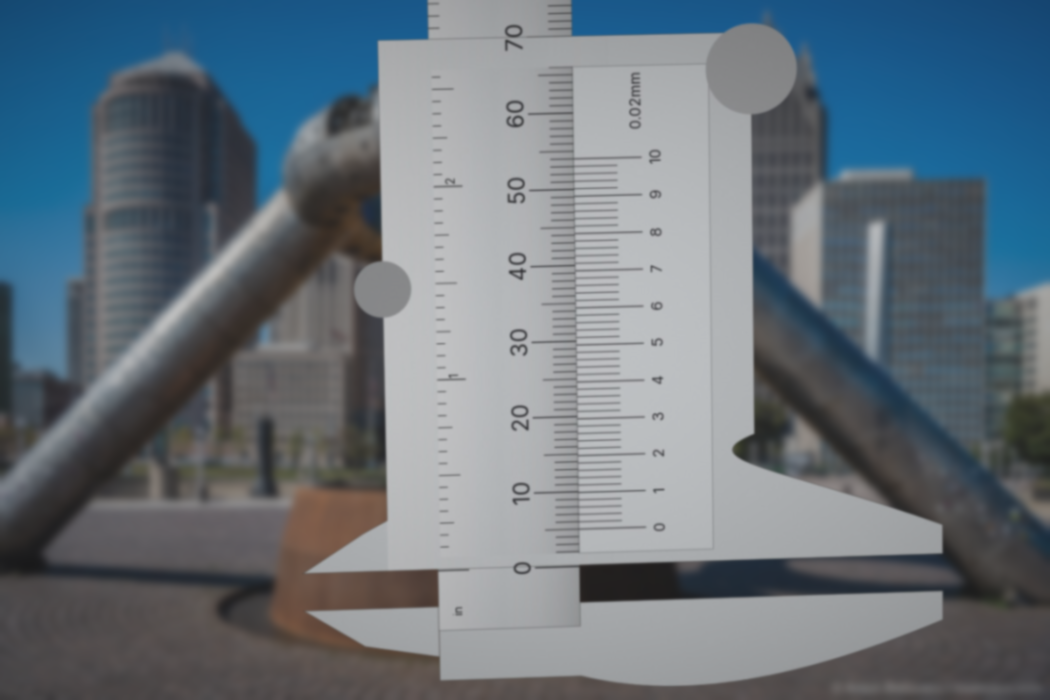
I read 5.0 mm
